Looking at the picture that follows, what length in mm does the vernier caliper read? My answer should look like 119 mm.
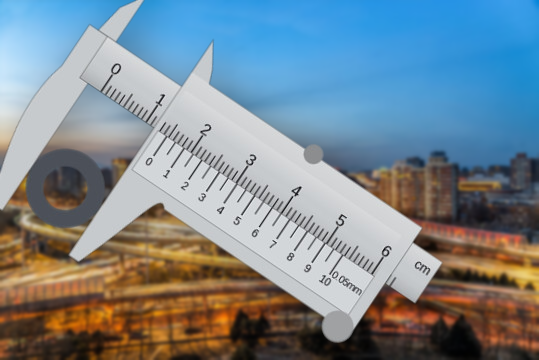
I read 14.6 mm
